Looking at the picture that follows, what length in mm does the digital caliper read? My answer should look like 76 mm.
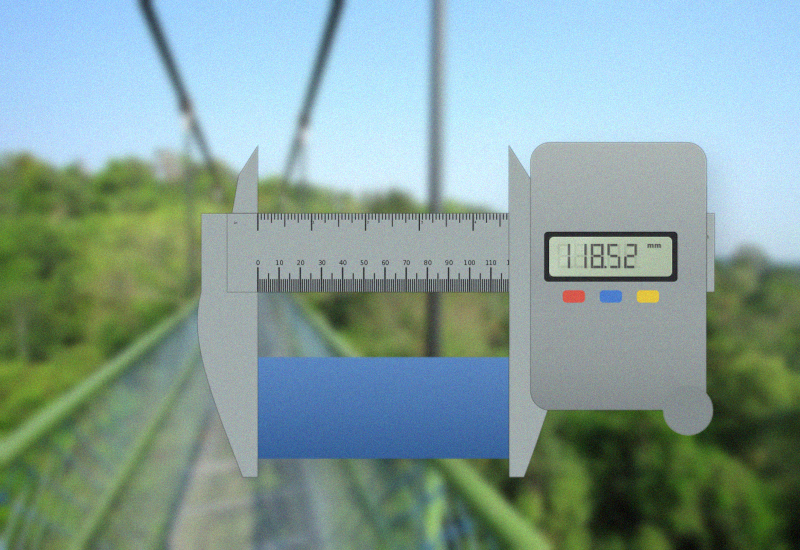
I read 118.52 mm
